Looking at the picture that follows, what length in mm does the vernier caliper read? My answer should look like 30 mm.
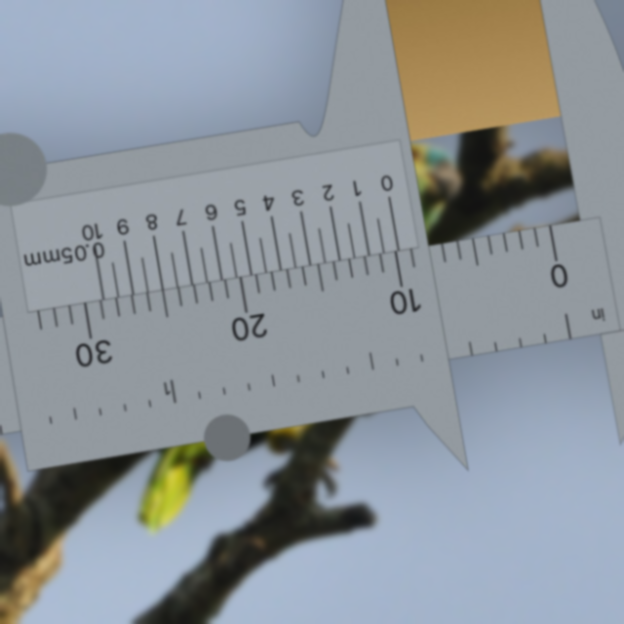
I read 9.8 mm
